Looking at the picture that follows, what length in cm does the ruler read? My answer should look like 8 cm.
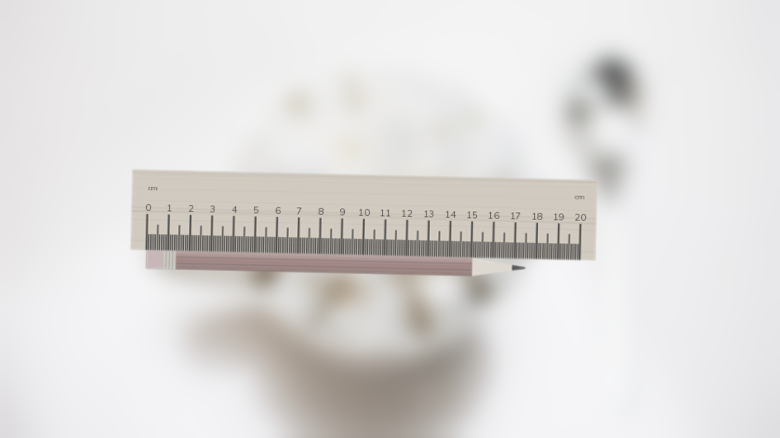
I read 17.5 cm
